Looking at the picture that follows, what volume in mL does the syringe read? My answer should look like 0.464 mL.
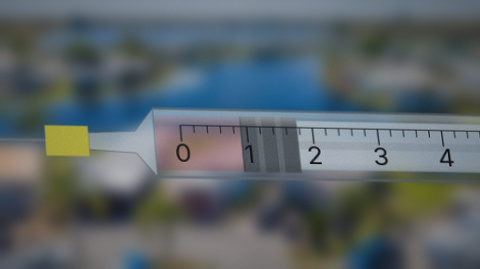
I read 0.9 mL
